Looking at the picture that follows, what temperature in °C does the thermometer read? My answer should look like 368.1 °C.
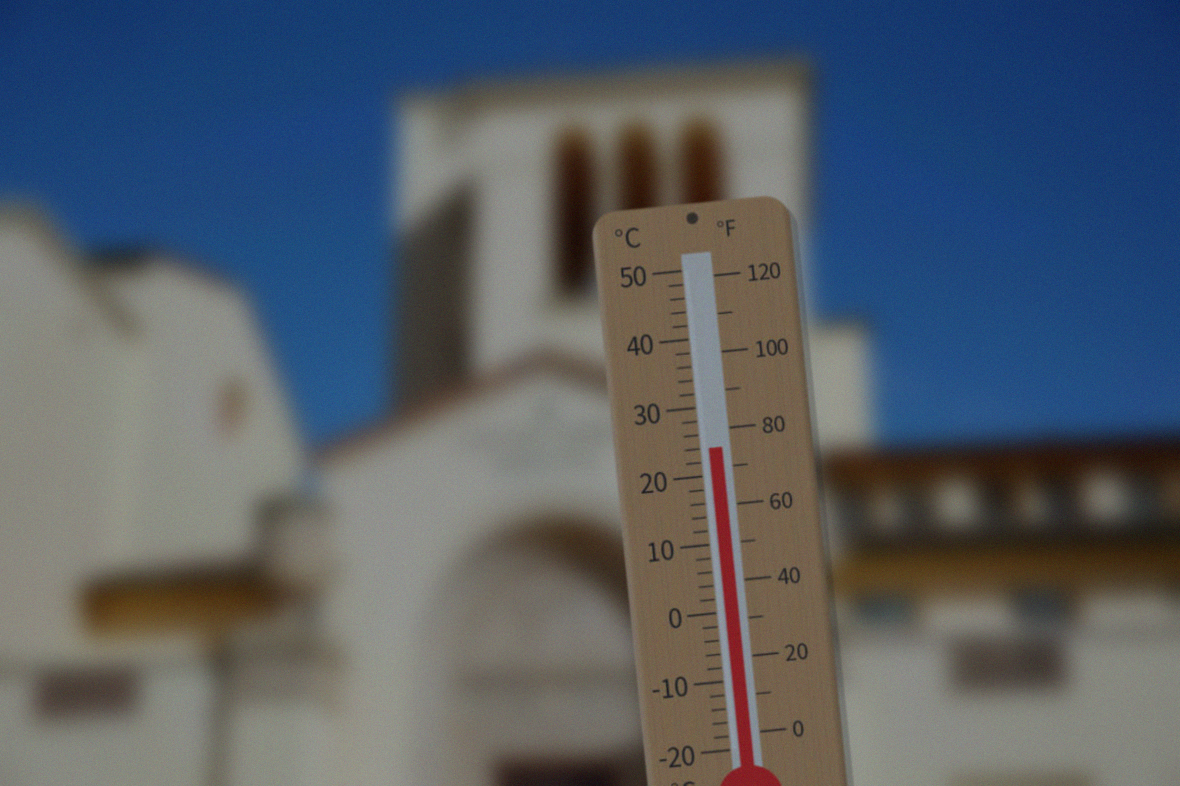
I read 24 °C
